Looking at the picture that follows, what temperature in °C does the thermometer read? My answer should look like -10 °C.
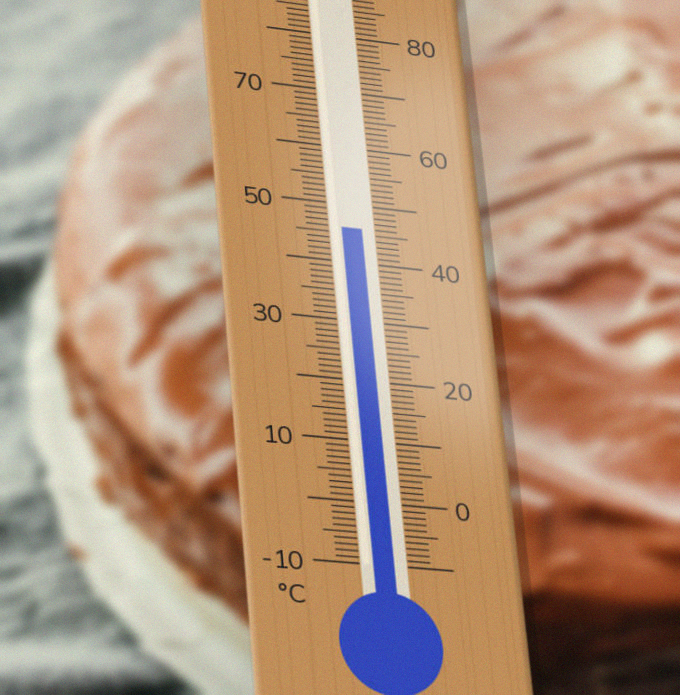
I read 46 °C
